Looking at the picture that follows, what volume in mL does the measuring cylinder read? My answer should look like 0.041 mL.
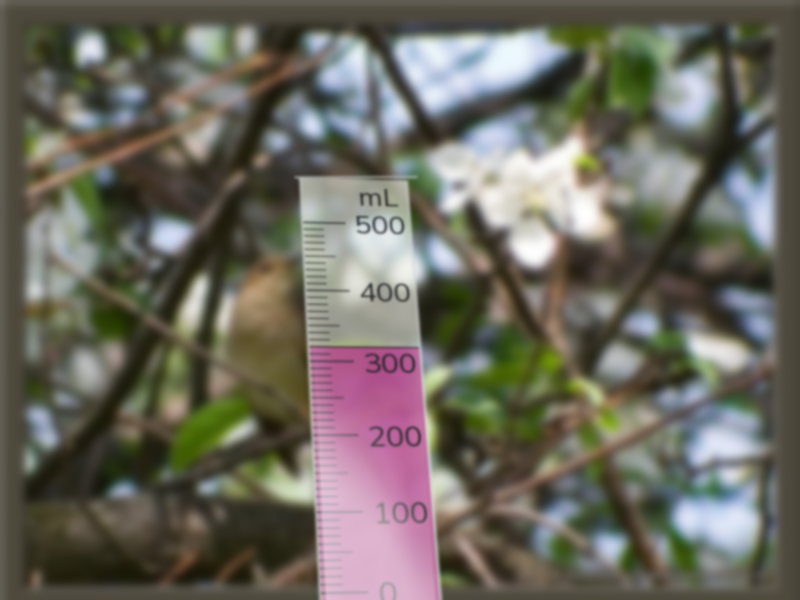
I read 320 mL
